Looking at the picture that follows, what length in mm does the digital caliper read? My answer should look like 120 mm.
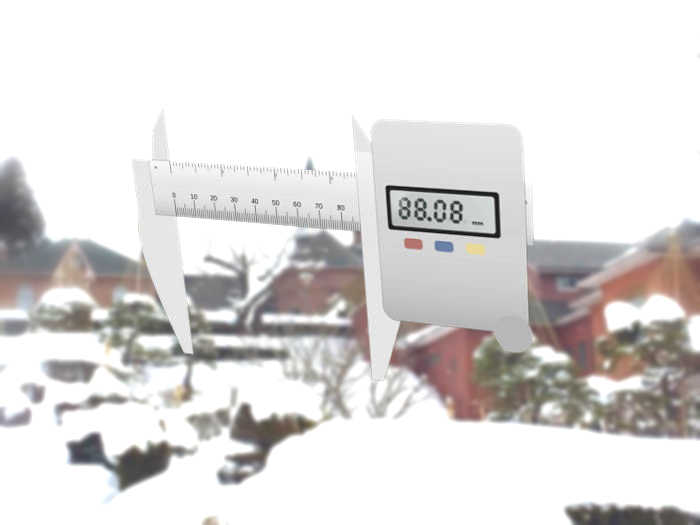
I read 88.08 mm
